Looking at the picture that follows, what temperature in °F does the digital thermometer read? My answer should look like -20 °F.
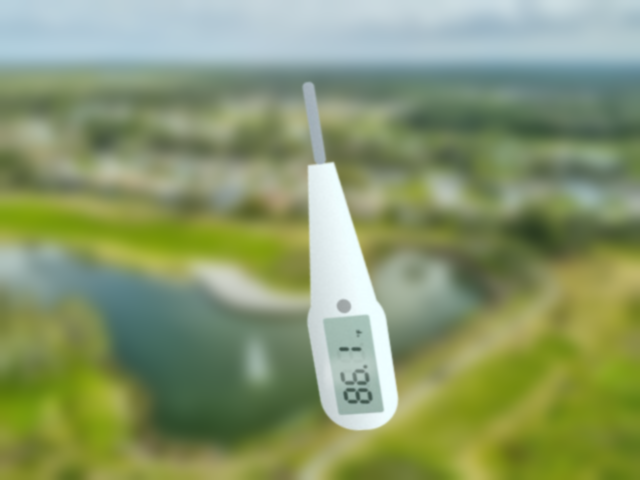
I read 86.1 °F
